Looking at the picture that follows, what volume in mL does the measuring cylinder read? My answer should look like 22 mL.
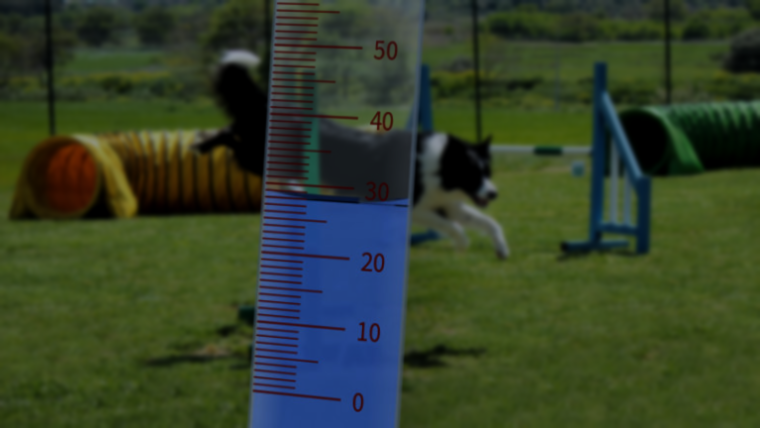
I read 28 mL
